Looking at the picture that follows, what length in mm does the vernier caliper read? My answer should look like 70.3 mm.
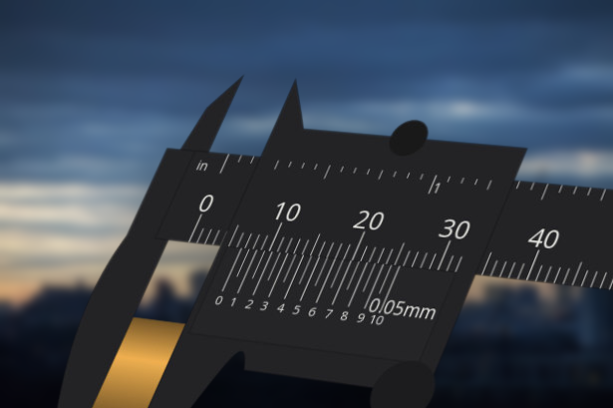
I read 6.6 mm
